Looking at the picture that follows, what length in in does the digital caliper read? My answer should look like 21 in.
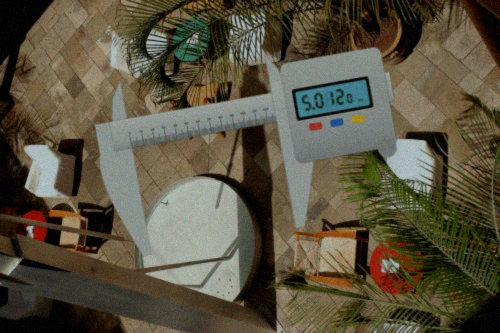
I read 5.0120 in
